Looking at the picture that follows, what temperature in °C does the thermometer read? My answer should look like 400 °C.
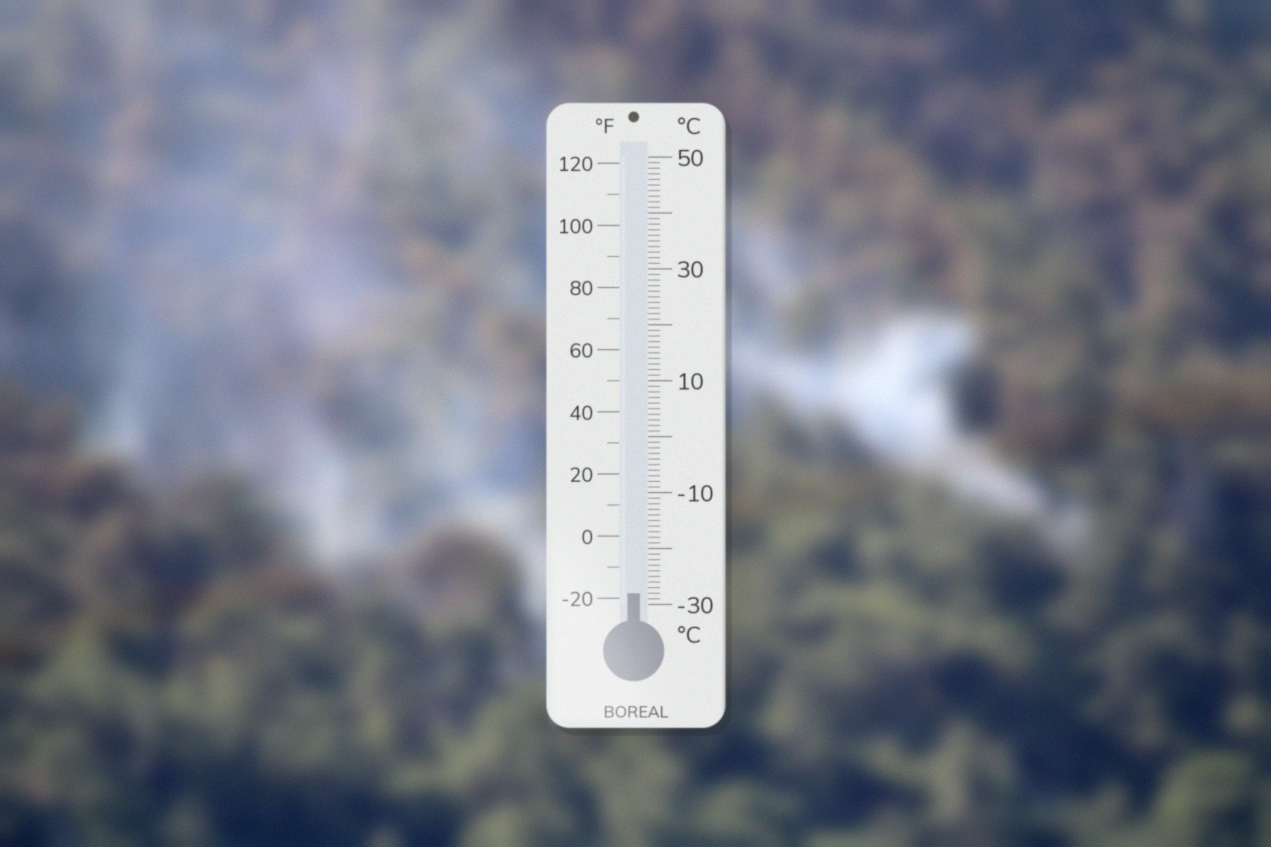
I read -28 °C
